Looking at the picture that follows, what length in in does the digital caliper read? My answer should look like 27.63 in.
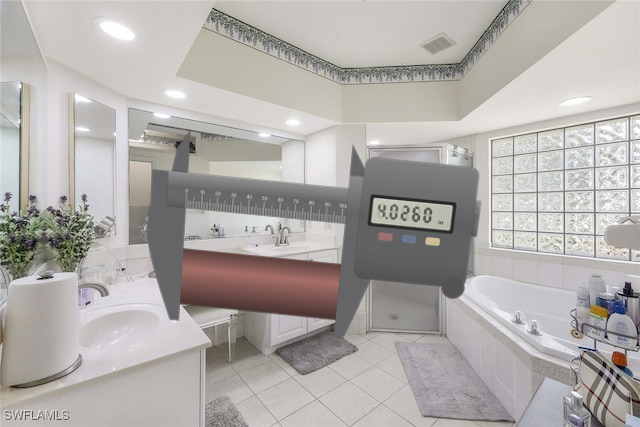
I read 4.0260 in
